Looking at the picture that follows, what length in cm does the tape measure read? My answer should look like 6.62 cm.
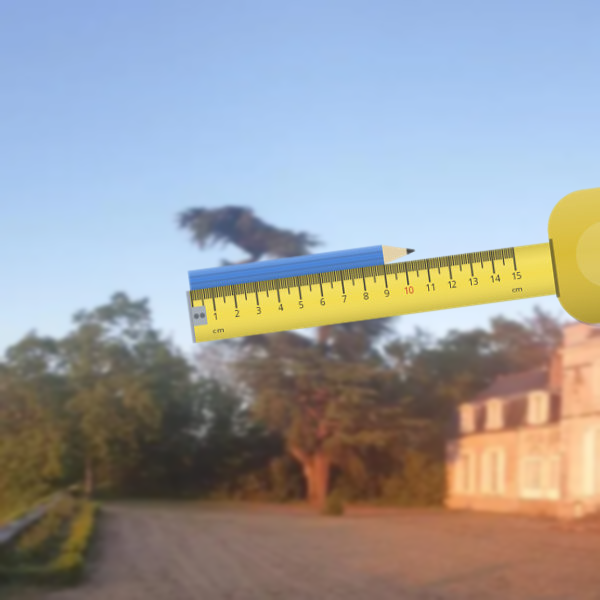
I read 10.5 cm
